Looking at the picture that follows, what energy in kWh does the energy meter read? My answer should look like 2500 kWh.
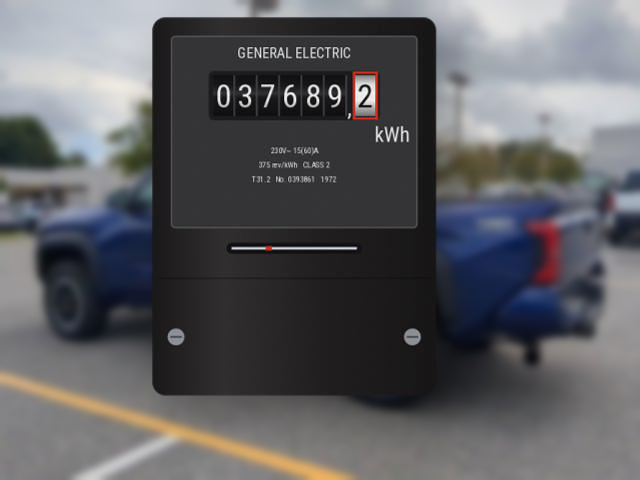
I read 37689.2 kWh
